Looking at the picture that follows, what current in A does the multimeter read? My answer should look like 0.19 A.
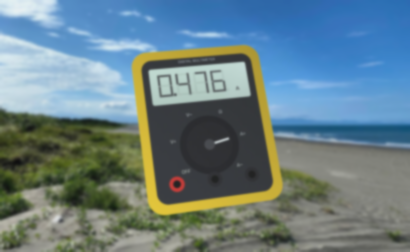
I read 0.476 A
